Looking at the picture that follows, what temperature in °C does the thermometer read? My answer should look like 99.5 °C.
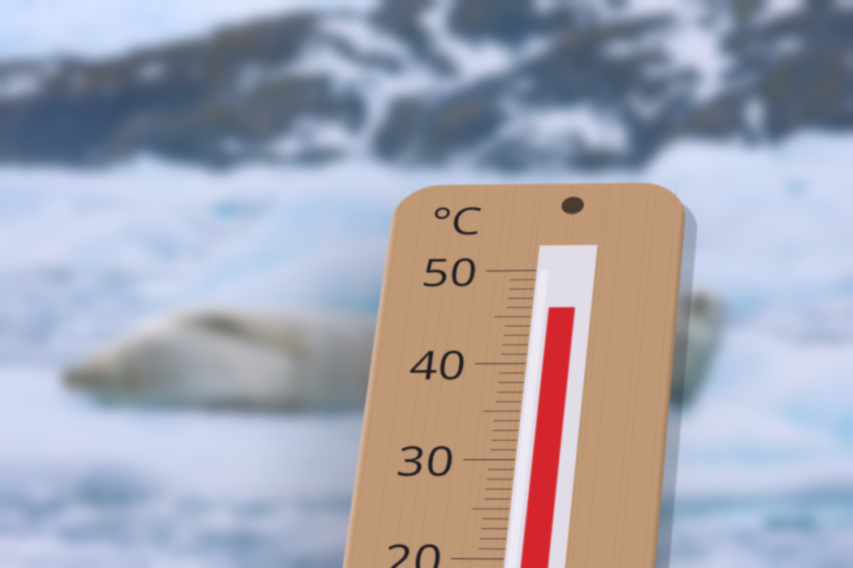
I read 46 °C
